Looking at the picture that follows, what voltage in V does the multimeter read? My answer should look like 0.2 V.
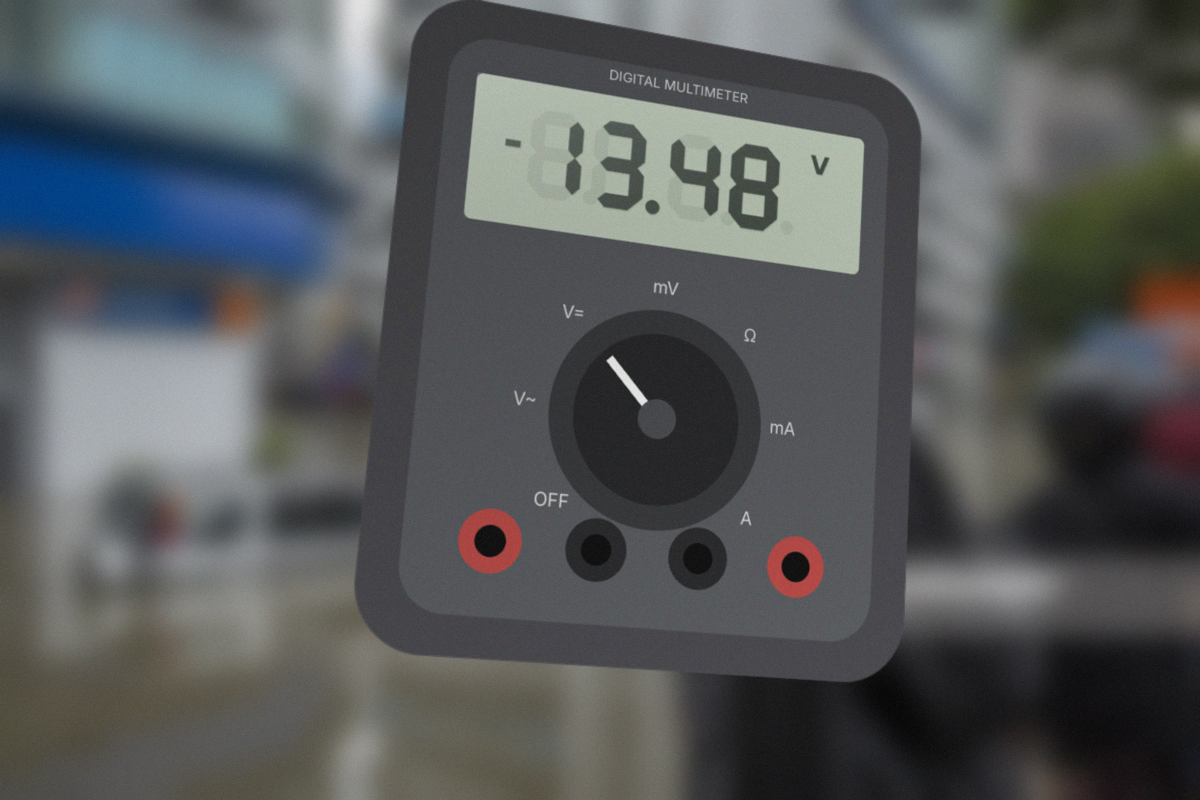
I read -13.48 V
